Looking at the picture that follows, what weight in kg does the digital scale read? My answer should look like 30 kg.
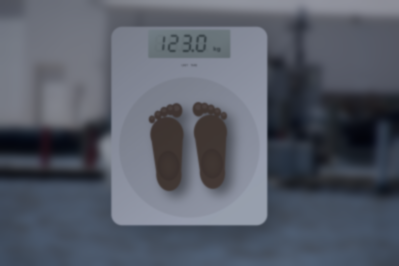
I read 123.0 kg
